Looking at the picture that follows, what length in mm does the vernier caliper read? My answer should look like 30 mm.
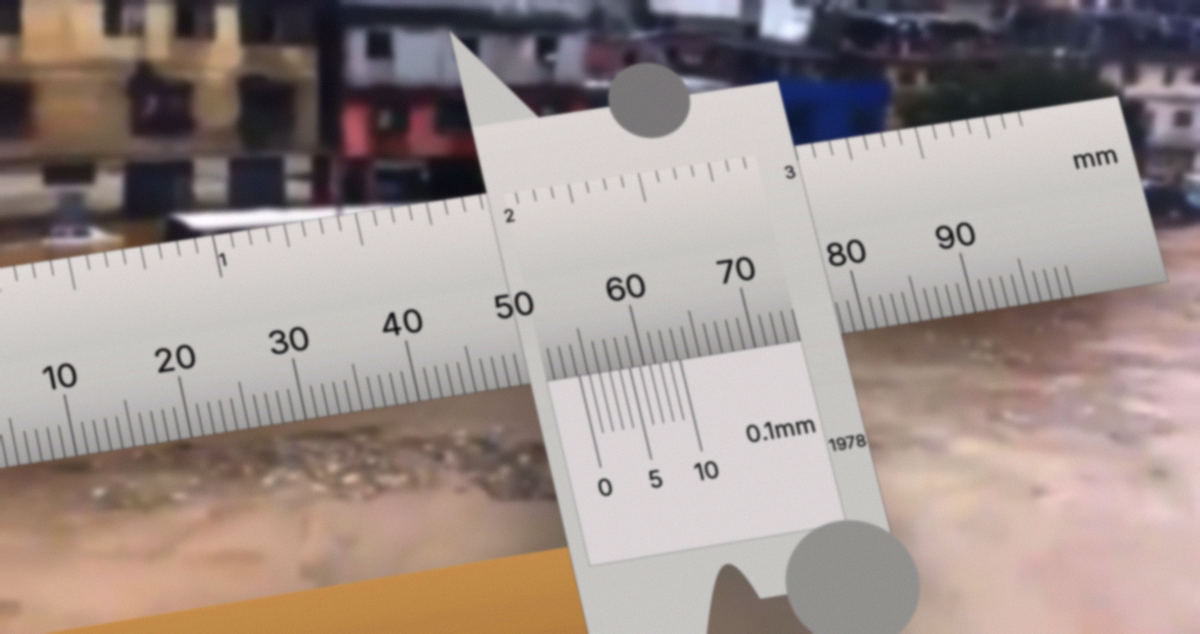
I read 54.2 mm
